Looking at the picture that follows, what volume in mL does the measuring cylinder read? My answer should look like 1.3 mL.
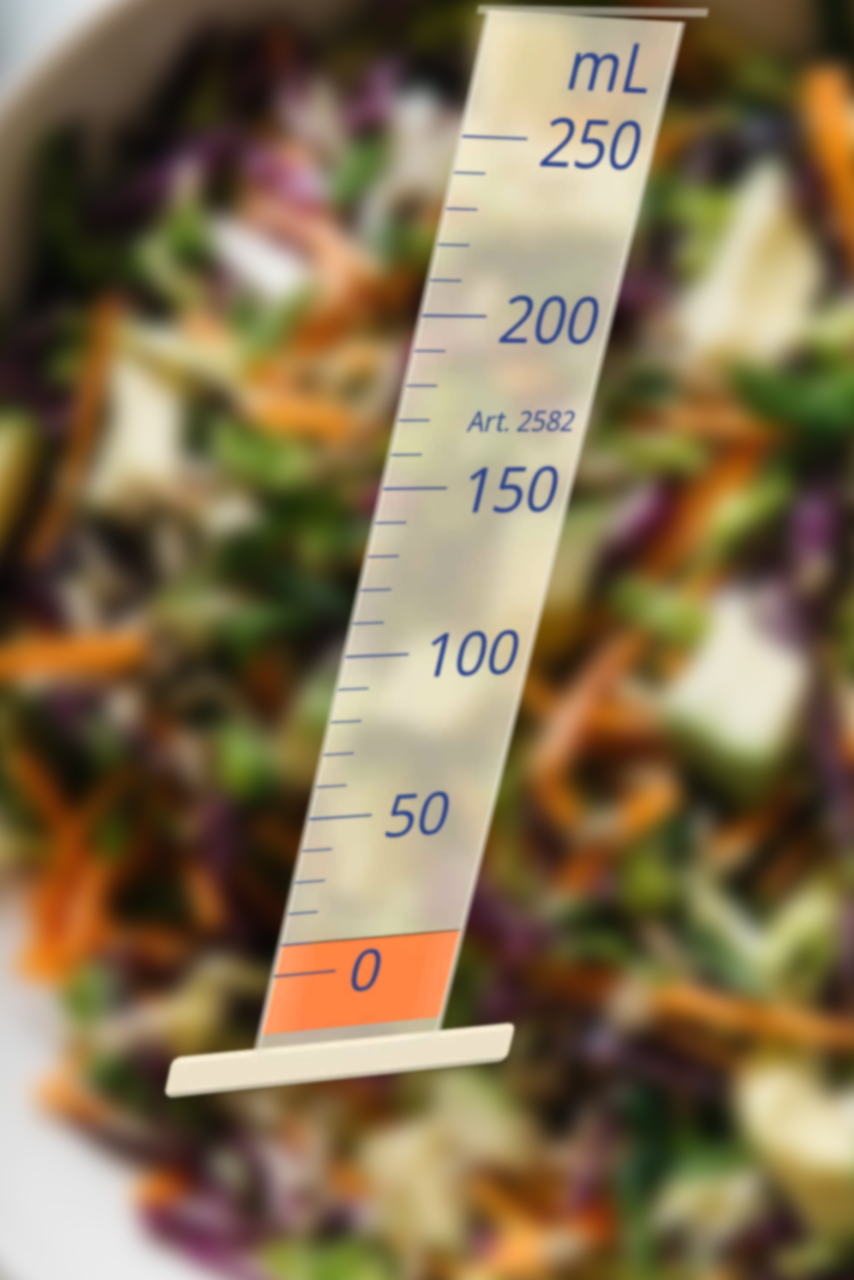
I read 10 mL
